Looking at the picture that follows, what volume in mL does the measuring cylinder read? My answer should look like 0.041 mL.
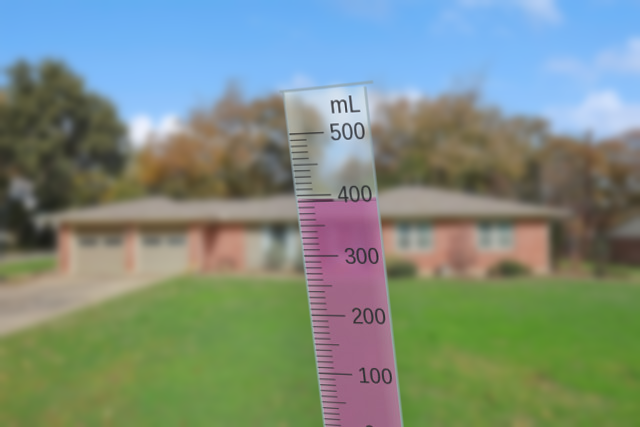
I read 390 mL
